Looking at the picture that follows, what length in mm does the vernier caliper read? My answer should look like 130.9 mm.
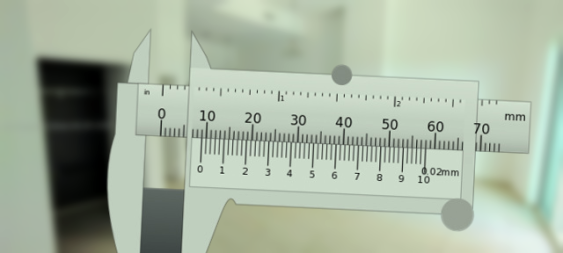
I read 9.0 mm
